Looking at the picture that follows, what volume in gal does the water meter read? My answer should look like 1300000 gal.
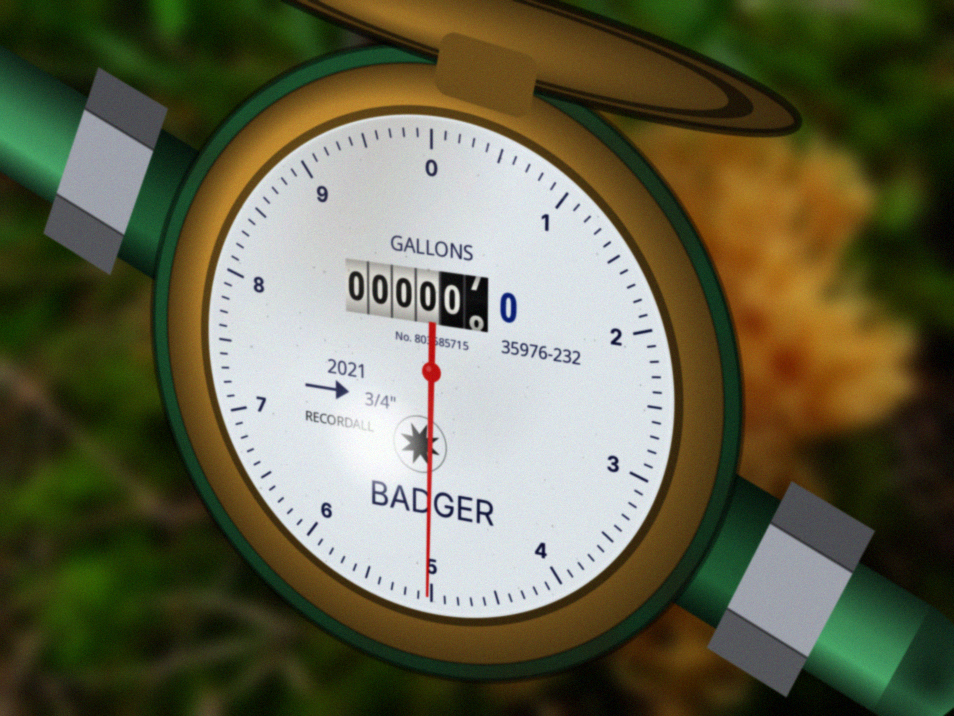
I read 75.0 gal
